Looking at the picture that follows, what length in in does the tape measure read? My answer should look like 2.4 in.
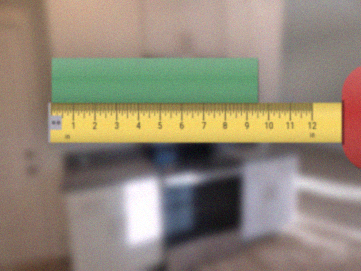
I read 9.5 in
